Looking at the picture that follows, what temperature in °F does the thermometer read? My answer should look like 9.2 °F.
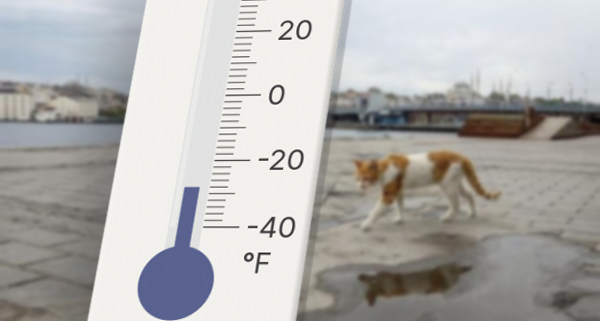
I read -28 °F
